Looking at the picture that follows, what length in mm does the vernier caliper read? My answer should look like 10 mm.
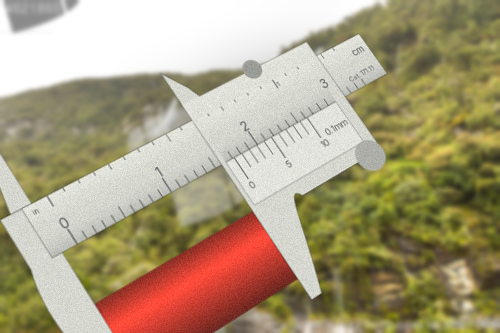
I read 17.2 mm
